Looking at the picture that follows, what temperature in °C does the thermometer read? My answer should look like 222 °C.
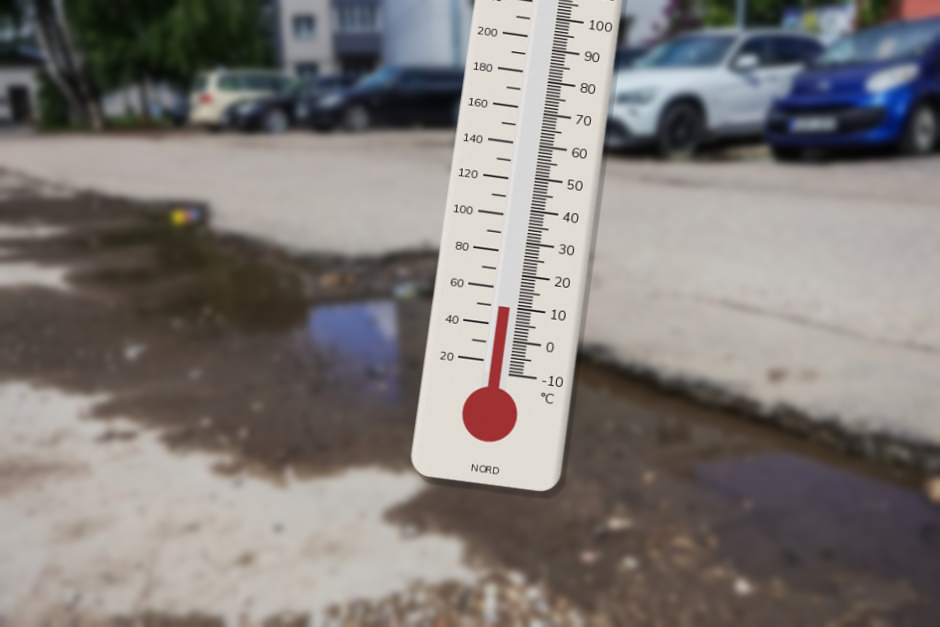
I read 10 °C
